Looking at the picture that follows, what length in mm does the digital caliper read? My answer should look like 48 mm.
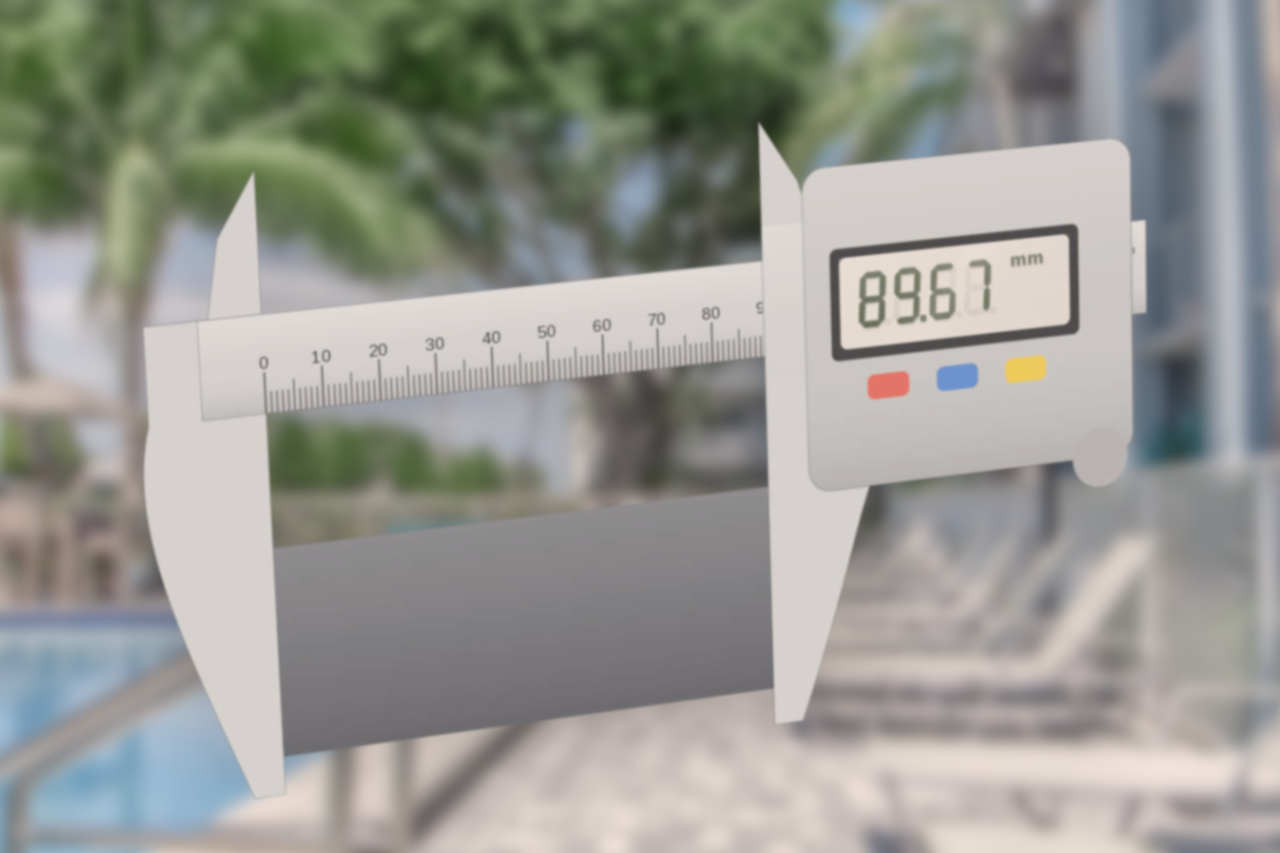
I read 89.67 mm
